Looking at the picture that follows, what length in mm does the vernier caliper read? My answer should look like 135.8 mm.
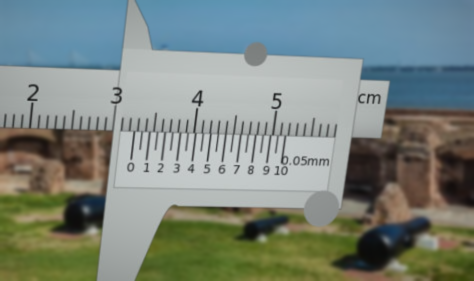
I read 32.6 mm
